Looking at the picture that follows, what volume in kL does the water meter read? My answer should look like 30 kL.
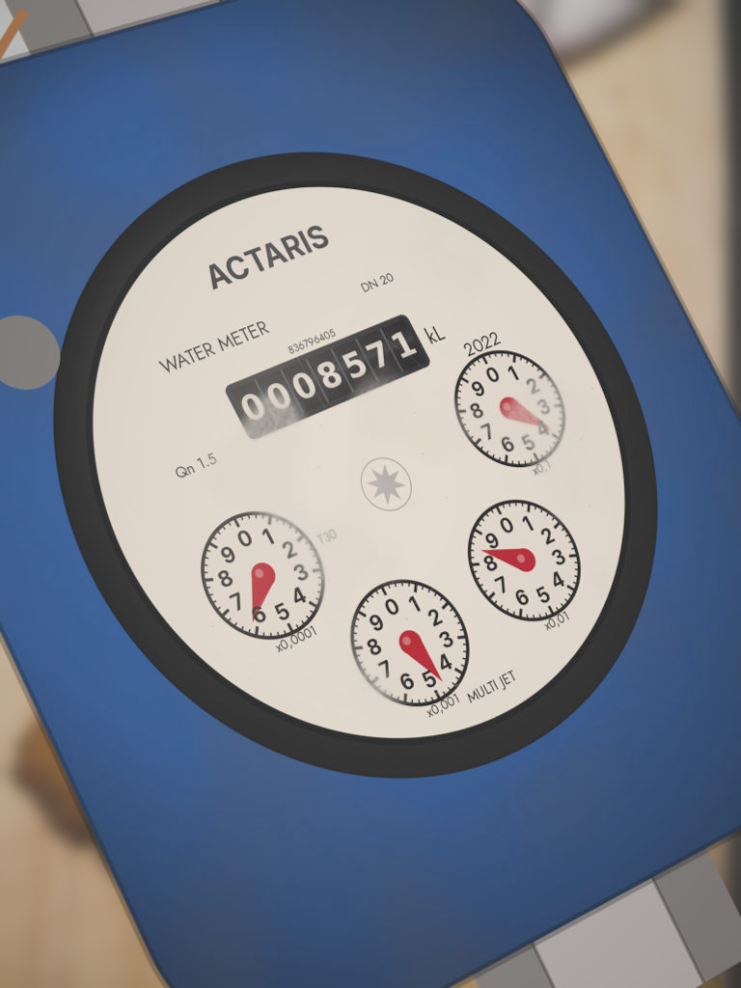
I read 8571.3846 kL
